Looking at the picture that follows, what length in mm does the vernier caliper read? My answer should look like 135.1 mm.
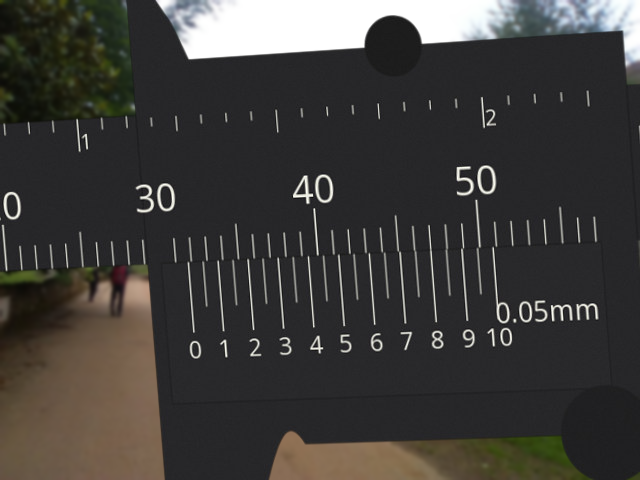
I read 31.8 mm
